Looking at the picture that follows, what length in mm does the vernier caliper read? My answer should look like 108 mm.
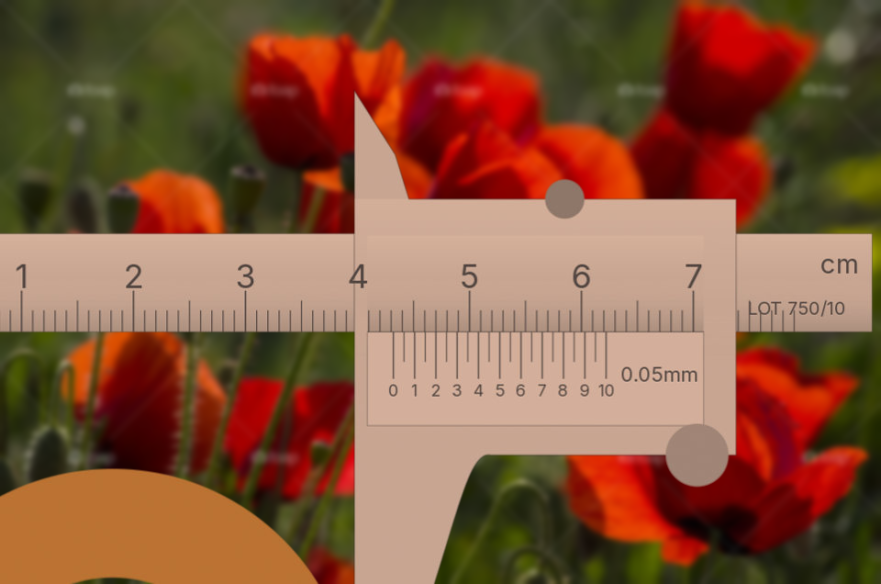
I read 43.2 mm
